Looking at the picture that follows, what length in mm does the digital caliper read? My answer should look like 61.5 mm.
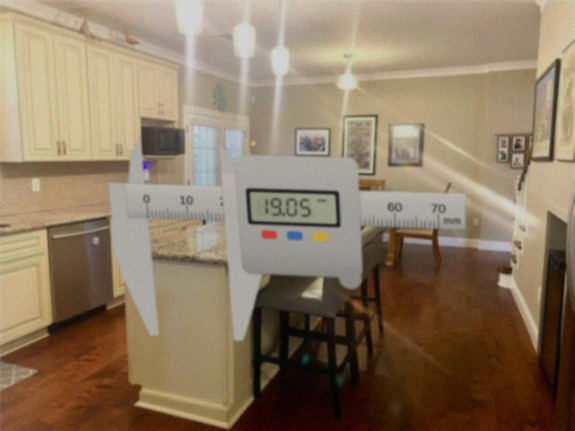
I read 19.05 mm
